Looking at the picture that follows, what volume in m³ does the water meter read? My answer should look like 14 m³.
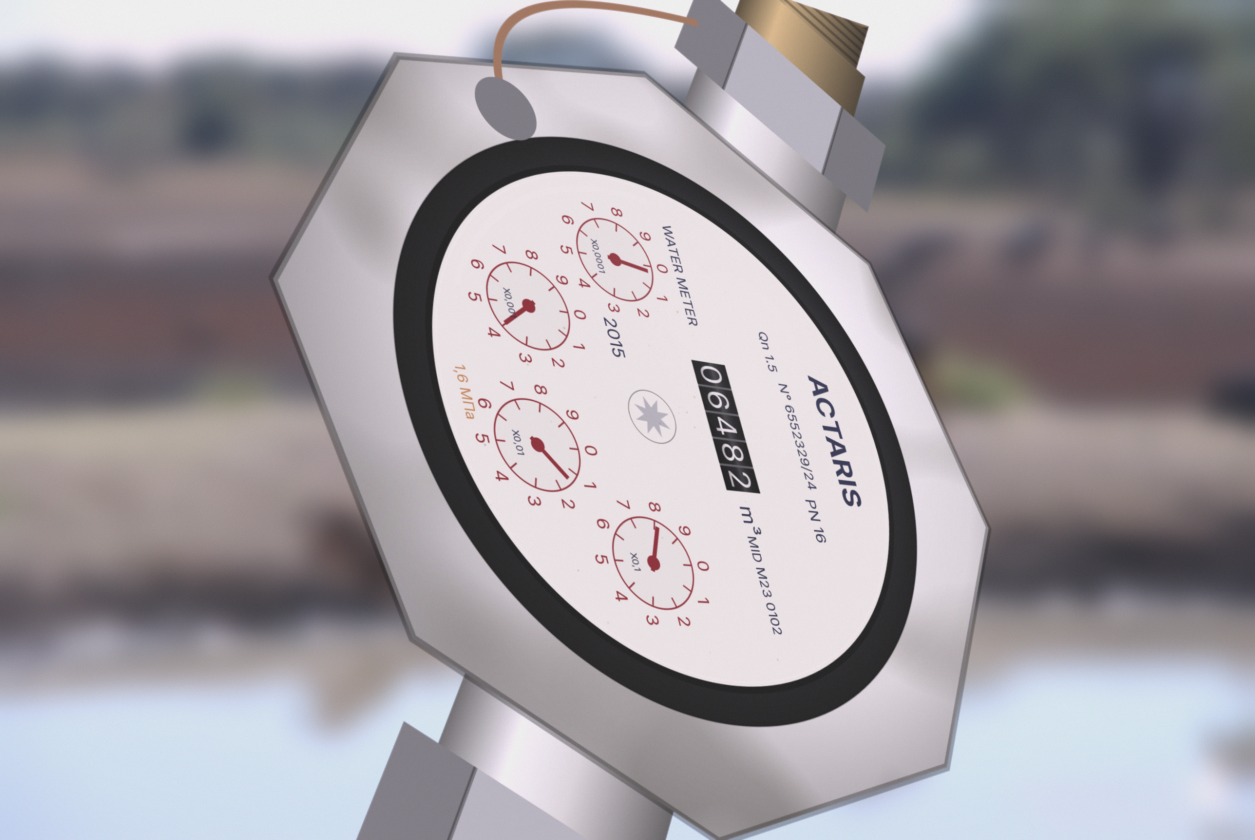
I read 6482.8140 m³
